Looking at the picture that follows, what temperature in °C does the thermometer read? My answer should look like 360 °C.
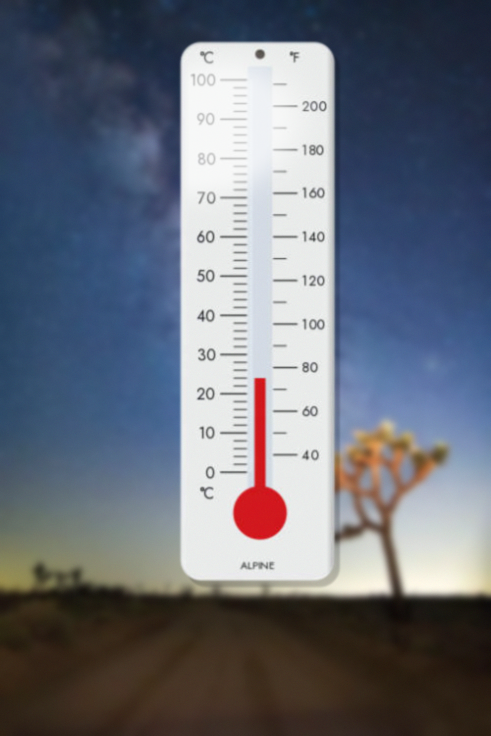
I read 24 °C
